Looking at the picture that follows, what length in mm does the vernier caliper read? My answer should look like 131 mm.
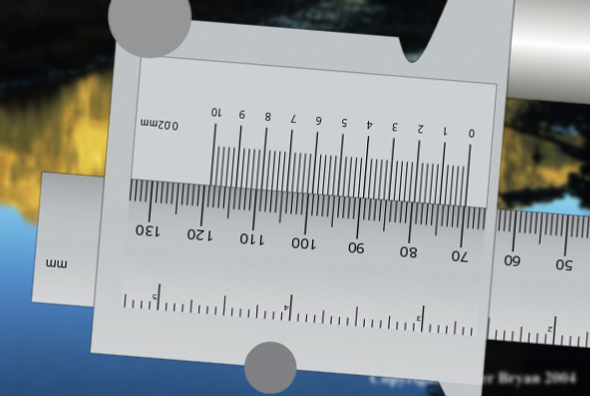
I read 69.8 mm
